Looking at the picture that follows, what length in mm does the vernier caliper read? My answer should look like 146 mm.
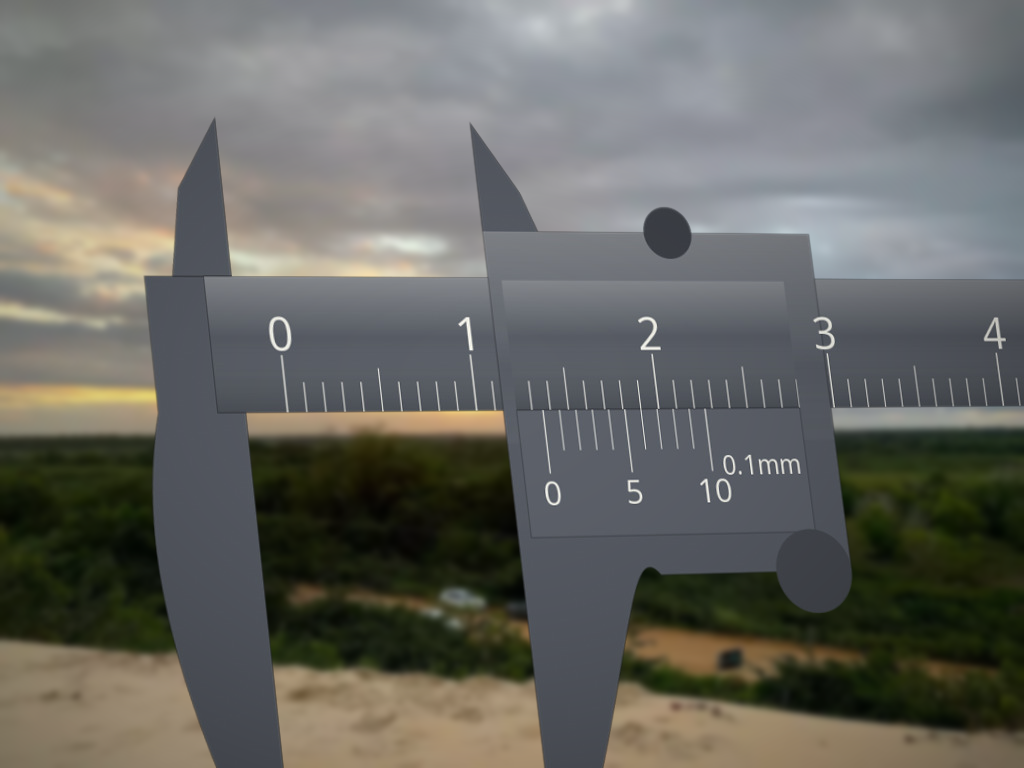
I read 13.6 mm
